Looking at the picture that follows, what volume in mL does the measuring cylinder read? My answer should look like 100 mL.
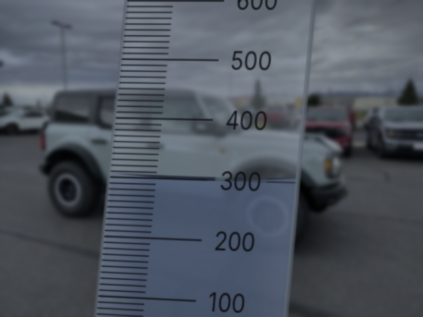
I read 300 mL
